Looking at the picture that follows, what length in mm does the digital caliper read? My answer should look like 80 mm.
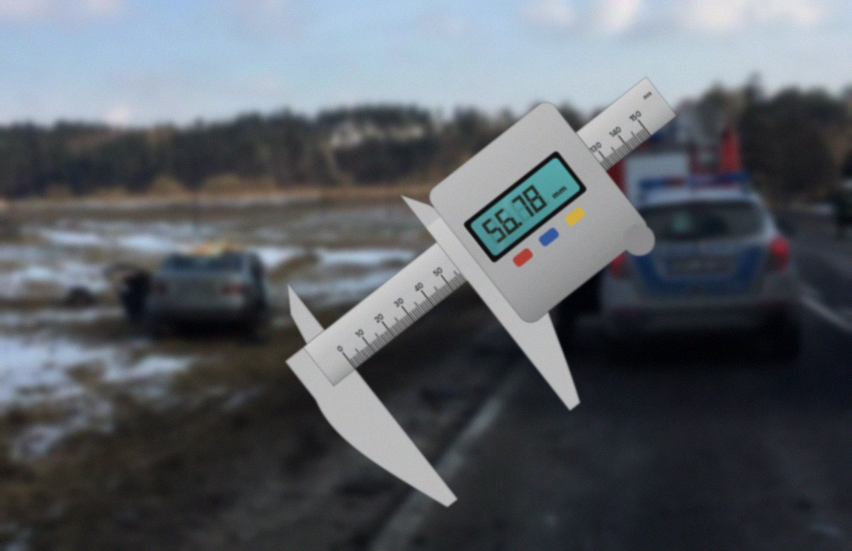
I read 56.78 mm
